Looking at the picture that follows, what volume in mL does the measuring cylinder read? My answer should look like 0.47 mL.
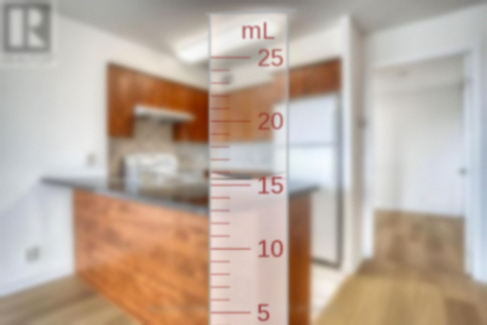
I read 15.5 mL
